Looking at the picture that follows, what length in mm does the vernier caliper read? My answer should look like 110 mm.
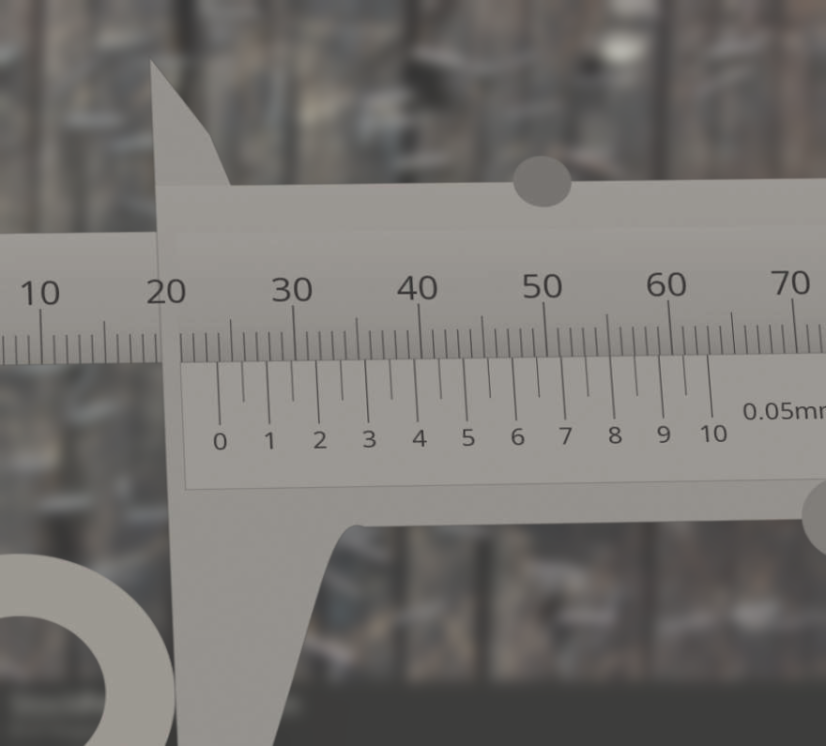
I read 23.8 mm
